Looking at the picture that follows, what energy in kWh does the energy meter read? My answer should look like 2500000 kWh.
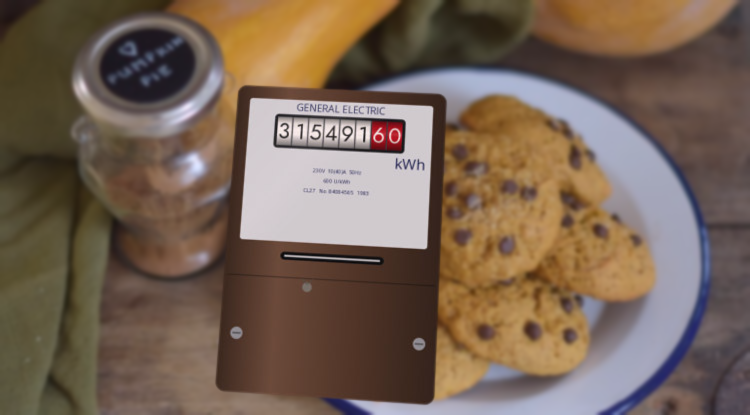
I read 315491.60 kWh
